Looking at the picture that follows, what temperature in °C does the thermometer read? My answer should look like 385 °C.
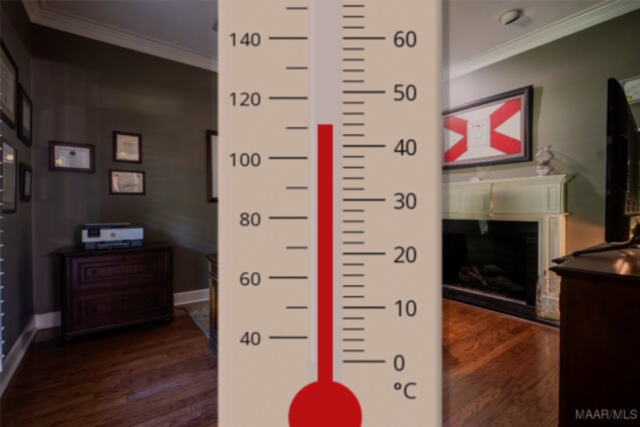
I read 44 °C
